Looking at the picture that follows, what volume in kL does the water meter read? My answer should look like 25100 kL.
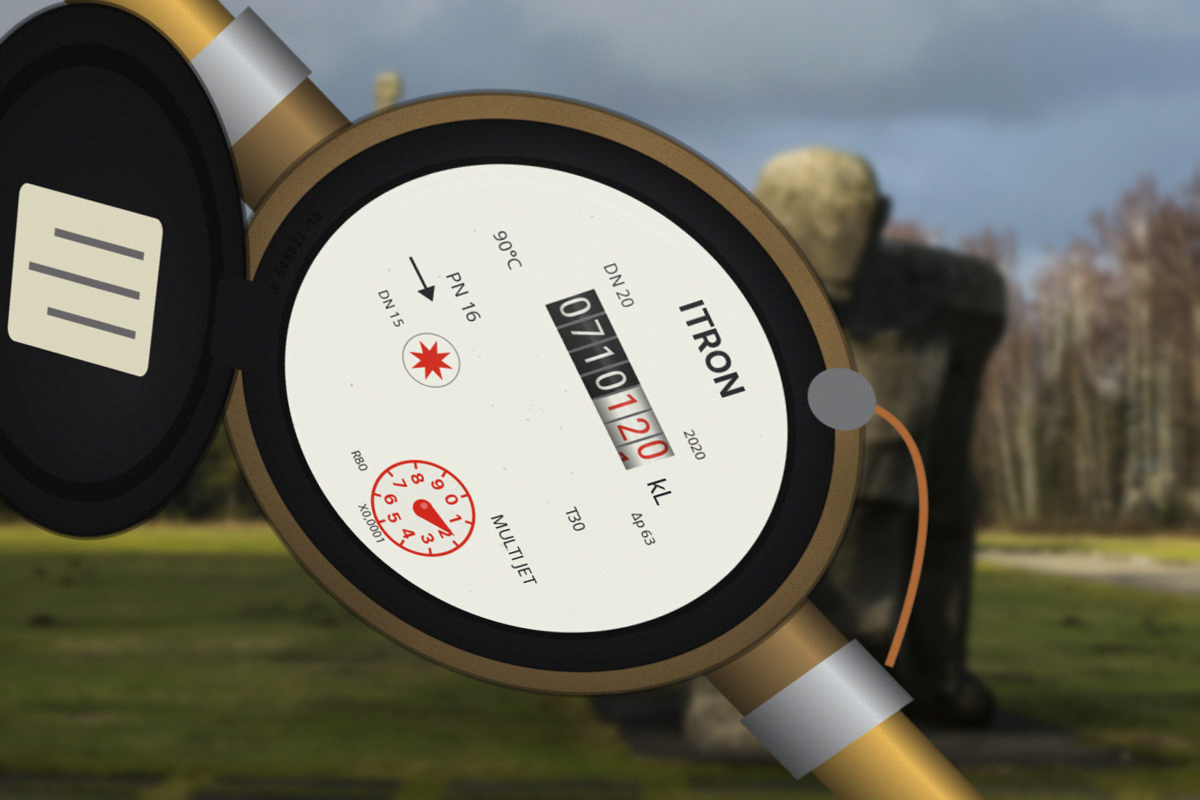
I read 710.1201 kL
